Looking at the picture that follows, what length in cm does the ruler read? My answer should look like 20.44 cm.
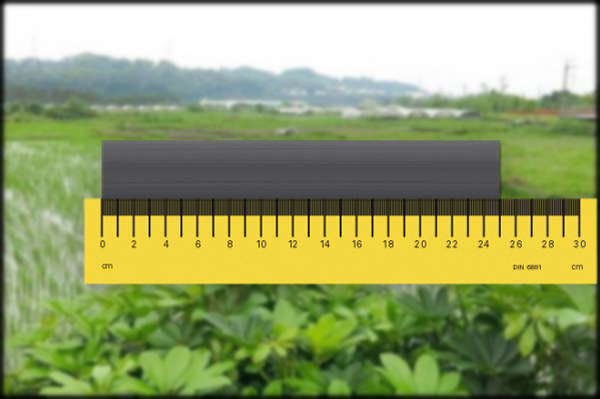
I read 25 cm
